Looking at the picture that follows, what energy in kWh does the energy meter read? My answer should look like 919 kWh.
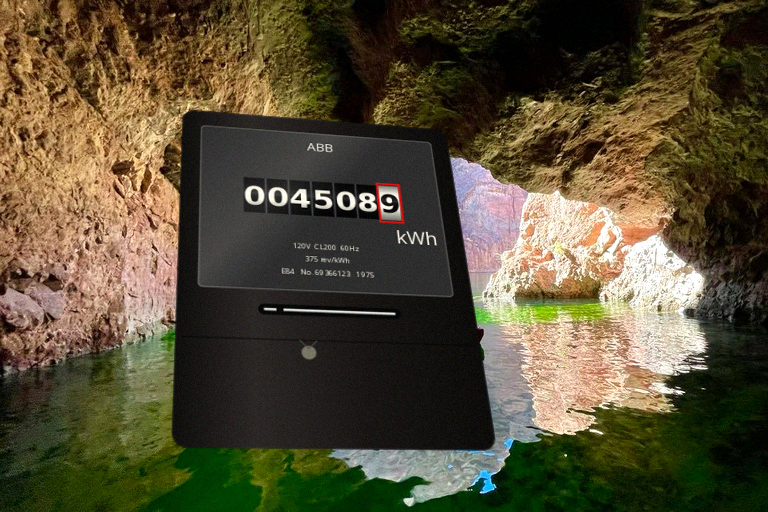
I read 4508.9 kWh
